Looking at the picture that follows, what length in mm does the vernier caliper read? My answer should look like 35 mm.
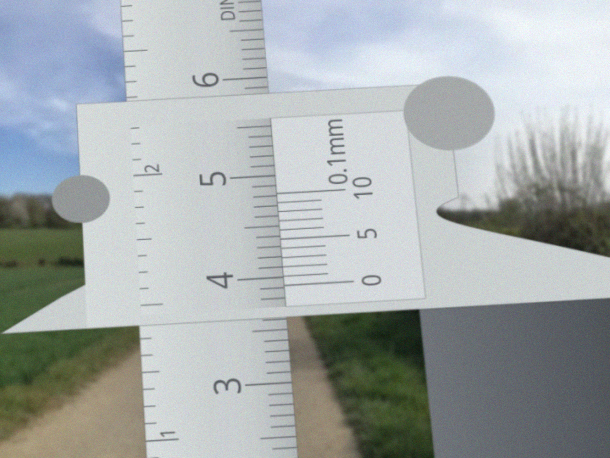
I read 39.2 mm
